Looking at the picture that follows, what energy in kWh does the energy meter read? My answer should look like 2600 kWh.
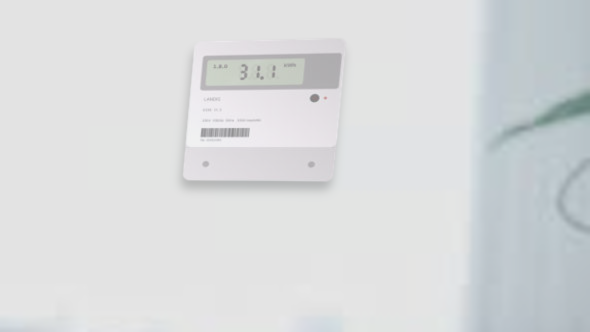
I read 31.1 kWh
